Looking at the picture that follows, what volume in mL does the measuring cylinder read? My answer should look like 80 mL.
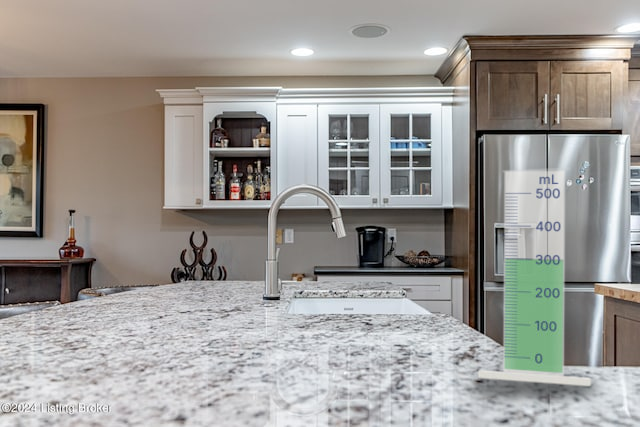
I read 300 mL
